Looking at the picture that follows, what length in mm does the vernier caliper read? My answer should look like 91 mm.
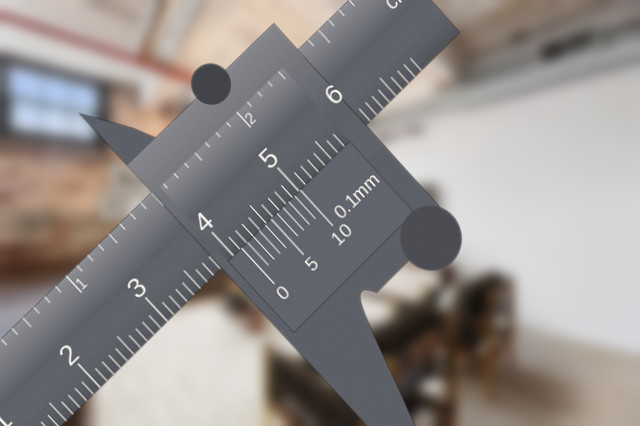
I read 41.2 mm
